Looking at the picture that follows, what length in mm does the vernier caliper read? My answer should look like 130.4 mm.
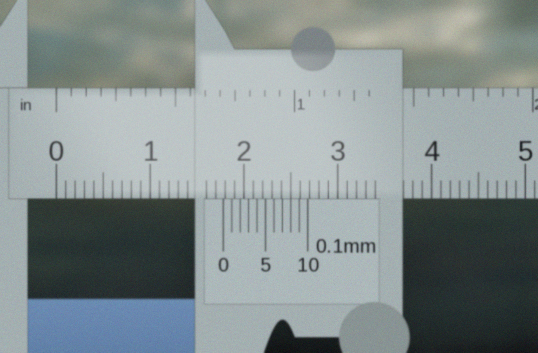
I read 17.8 mm
